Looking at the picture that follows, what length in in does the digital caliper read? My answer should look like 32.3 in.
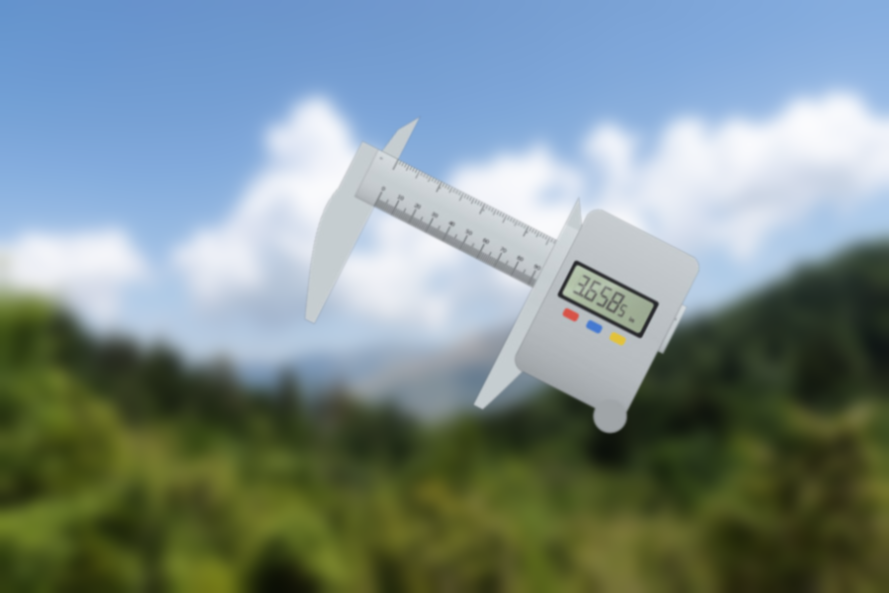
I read 3.6585 in
